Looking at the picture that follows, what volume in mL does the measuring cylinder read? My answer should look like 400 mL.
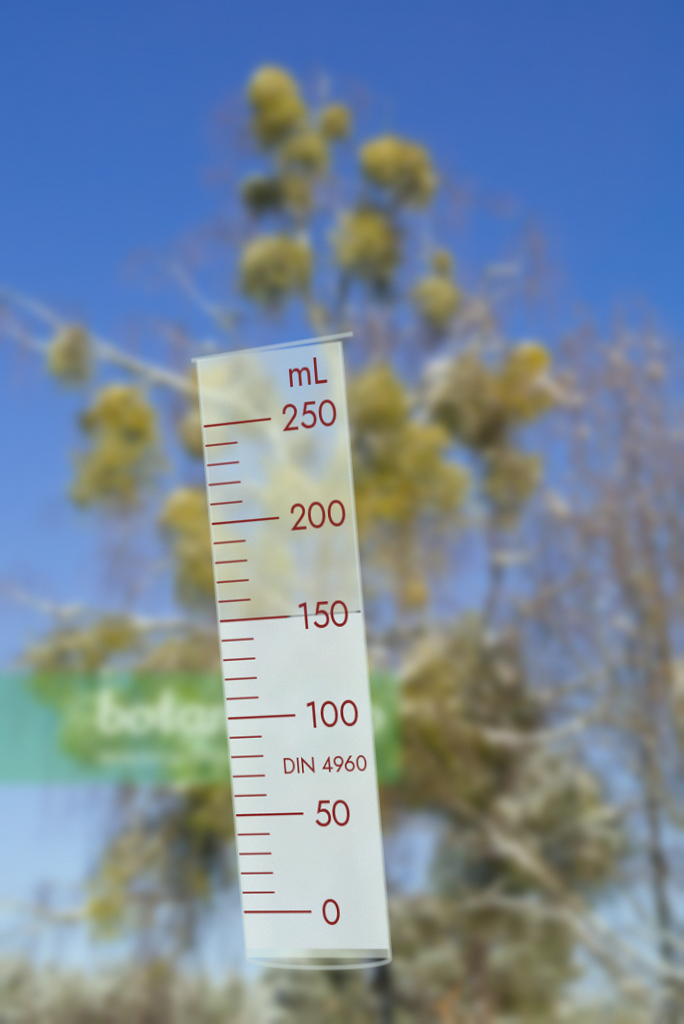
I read 150 mL
